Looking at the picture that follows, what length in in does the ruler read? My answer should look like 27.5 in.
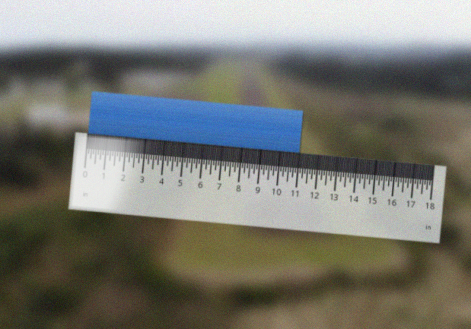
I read 11 in
